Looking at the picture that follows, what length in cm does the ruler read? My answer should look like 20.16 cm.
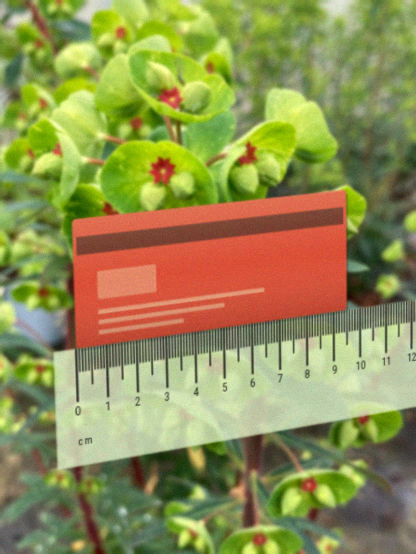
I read 9.5 cm
